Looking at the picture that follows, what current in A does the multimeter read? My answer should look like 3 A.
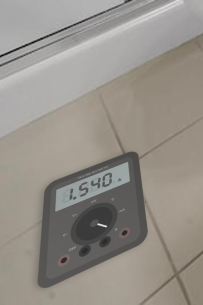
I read 1.540 A
